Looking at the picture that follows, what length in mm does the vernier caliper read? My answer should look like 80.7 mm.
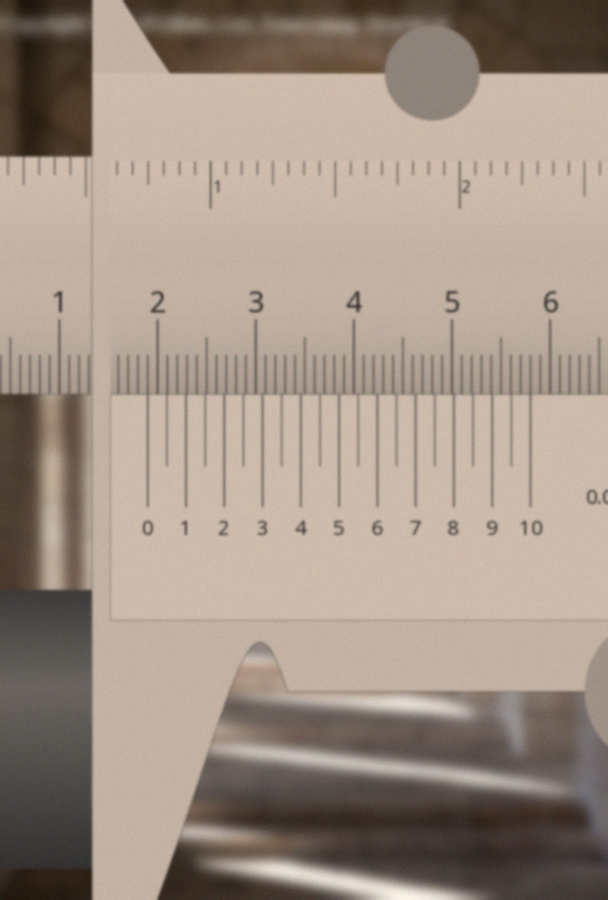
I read 19.0 mm
